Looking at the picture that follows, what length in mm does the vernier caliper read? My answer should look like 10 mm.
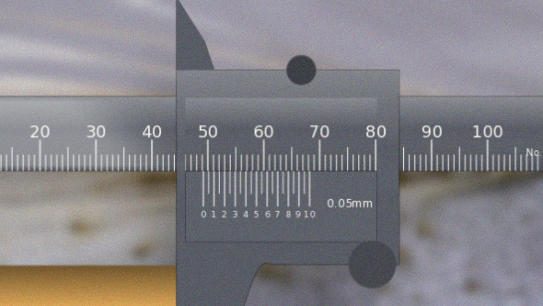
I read 49.2 mm
